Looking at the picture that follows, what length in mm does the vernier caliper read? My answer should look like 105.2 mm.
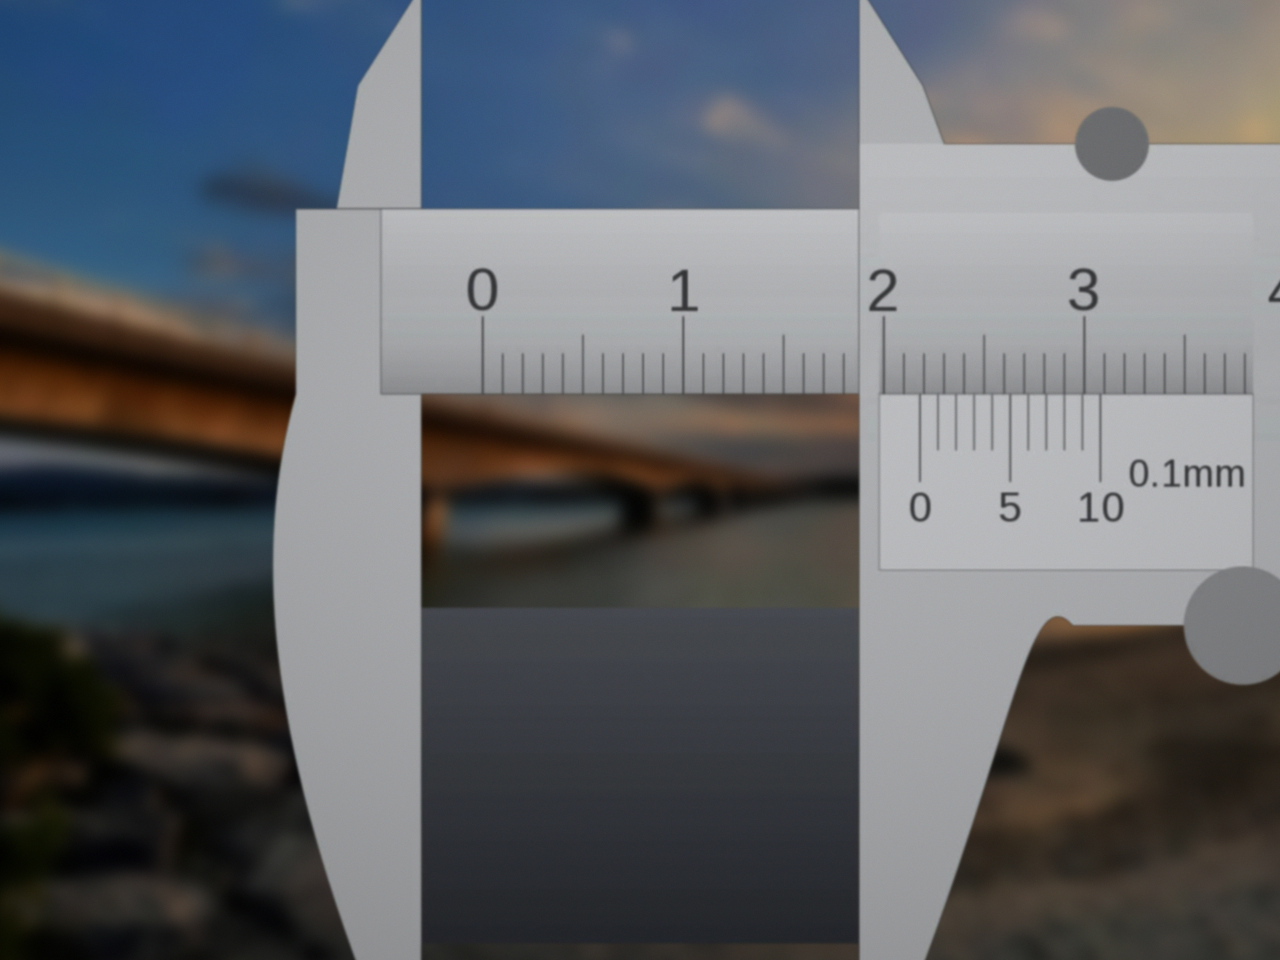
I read 21.8 mm
